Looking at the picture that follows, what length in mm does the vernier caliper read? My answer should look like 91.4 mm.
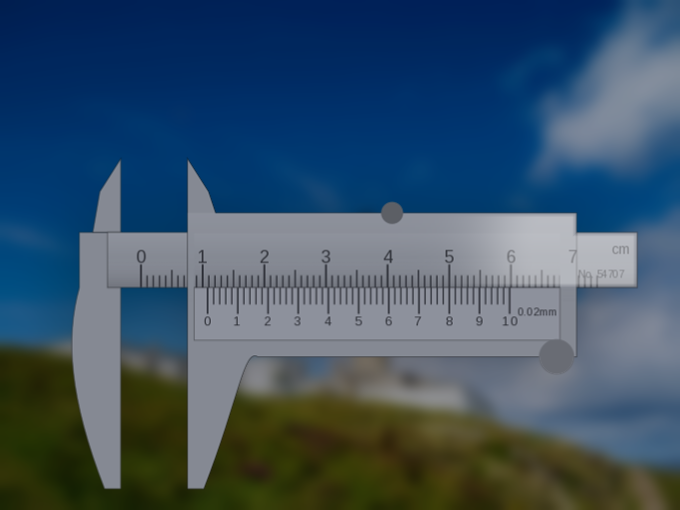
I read 10.8 mm
